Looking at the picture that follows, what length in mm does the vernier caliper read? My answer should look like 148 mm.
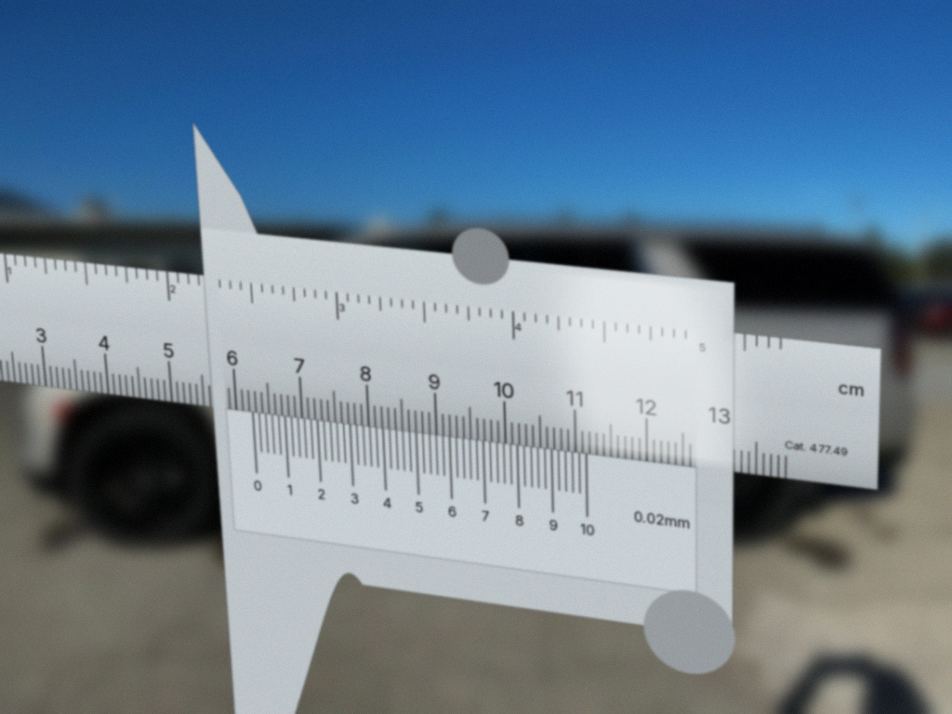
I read 62.5 mm
